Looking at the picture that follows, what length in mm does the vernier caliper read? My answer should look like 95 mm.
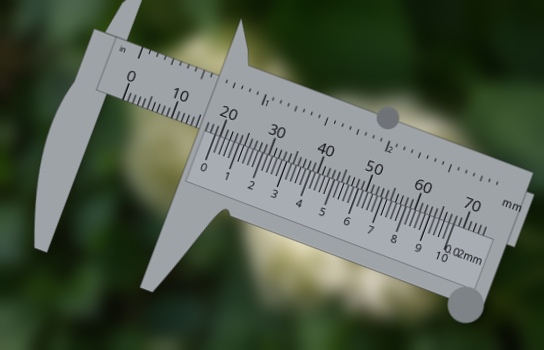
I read 19.0 mm
